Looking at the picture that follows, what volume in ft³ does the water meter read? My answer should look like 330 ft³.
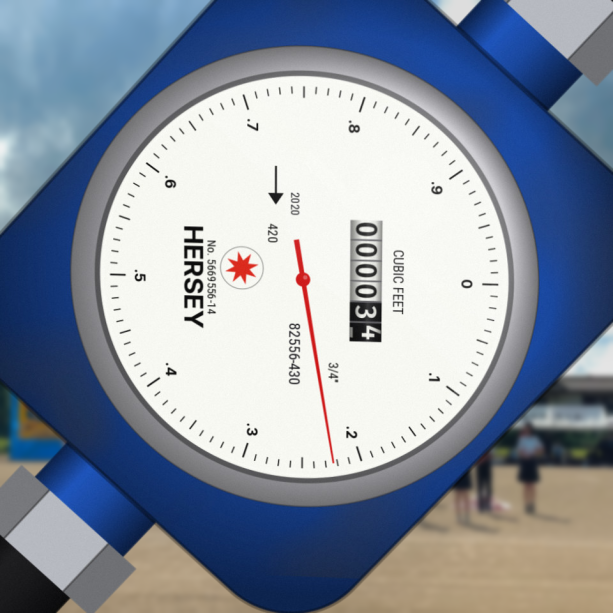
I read 34.22 ft³
